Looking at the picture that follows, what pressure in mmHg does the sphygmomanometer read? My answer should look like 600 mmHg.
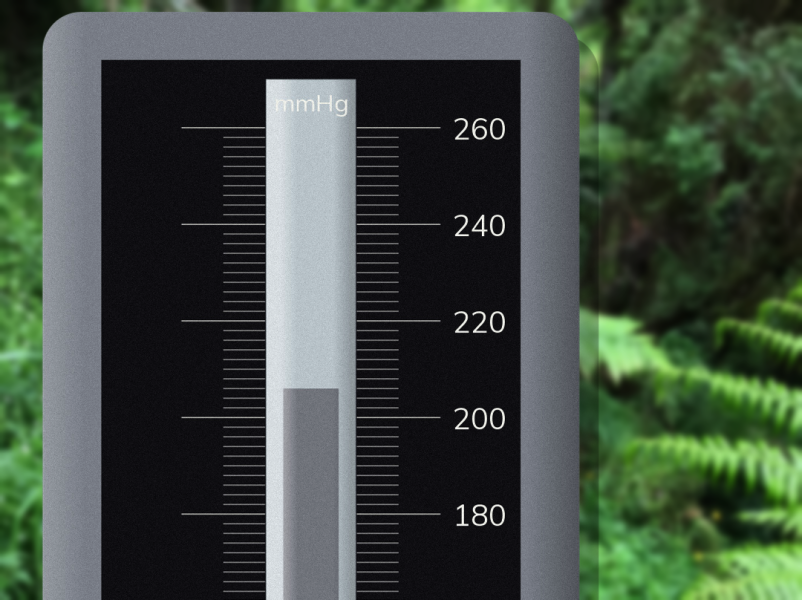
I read 206 mmHg
